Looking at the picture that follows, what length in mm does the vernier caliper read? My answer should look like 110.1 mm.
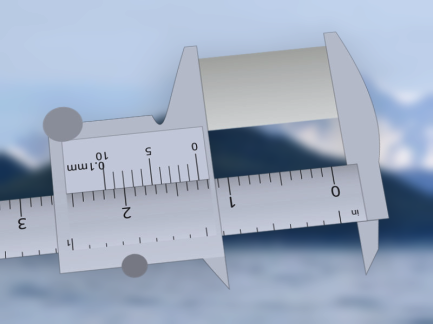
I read 12.8 mm
